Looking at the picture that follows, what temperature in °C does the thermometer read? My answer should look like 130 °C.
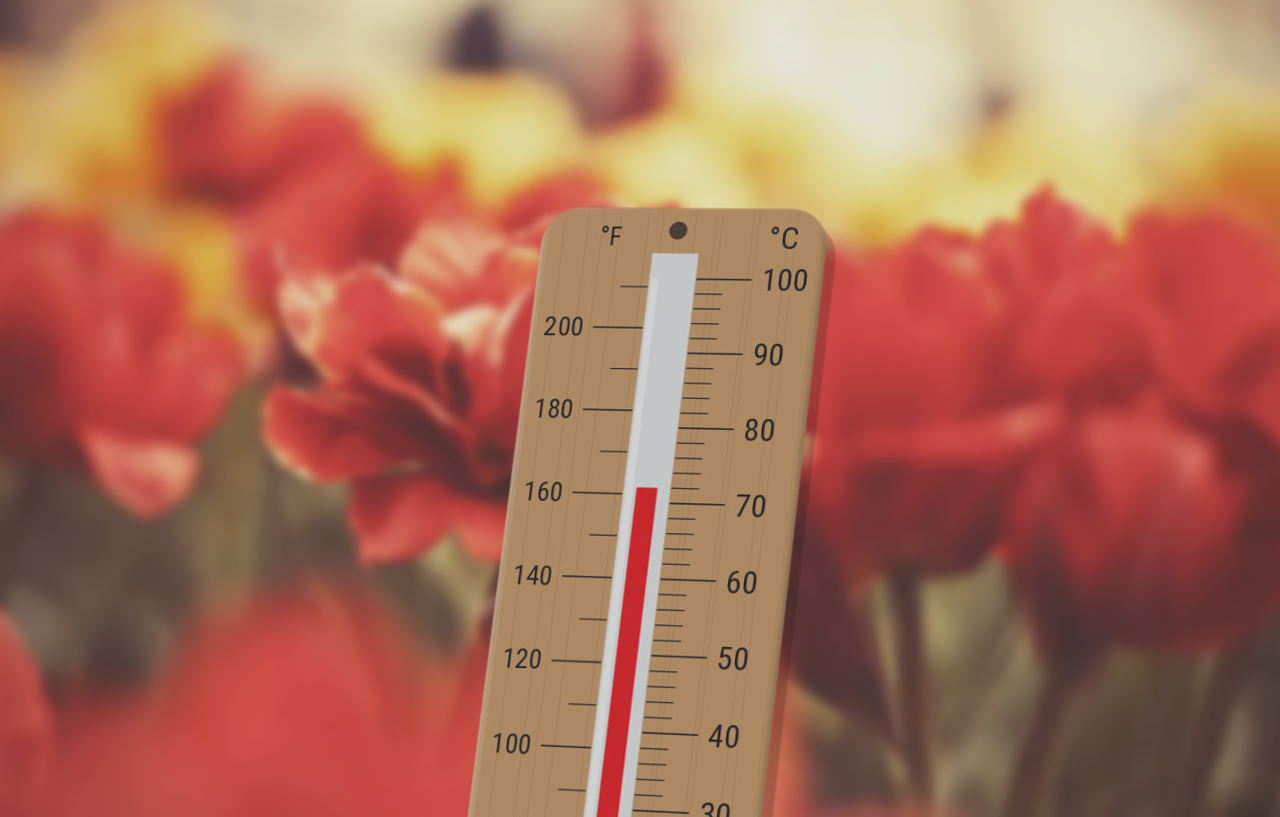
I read 72 °C
